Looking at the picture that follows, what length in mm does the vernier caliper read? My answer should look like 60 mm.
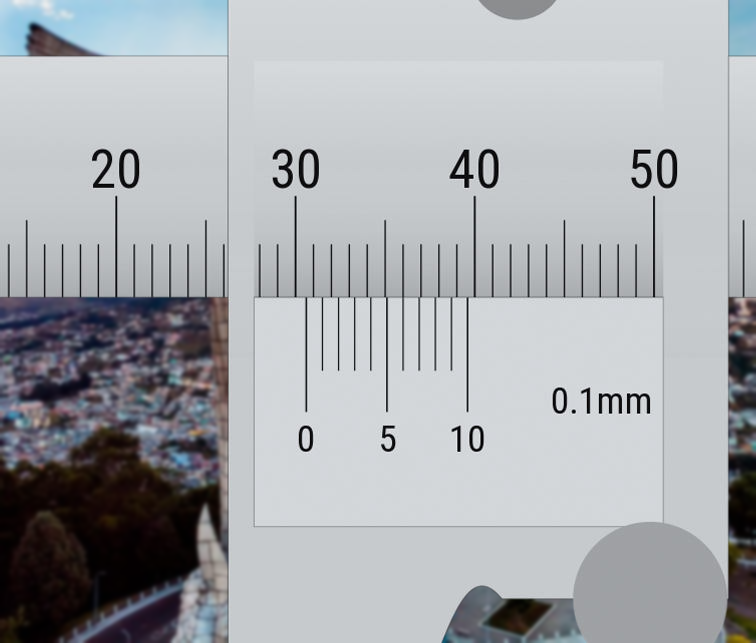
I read 30.6 mm
